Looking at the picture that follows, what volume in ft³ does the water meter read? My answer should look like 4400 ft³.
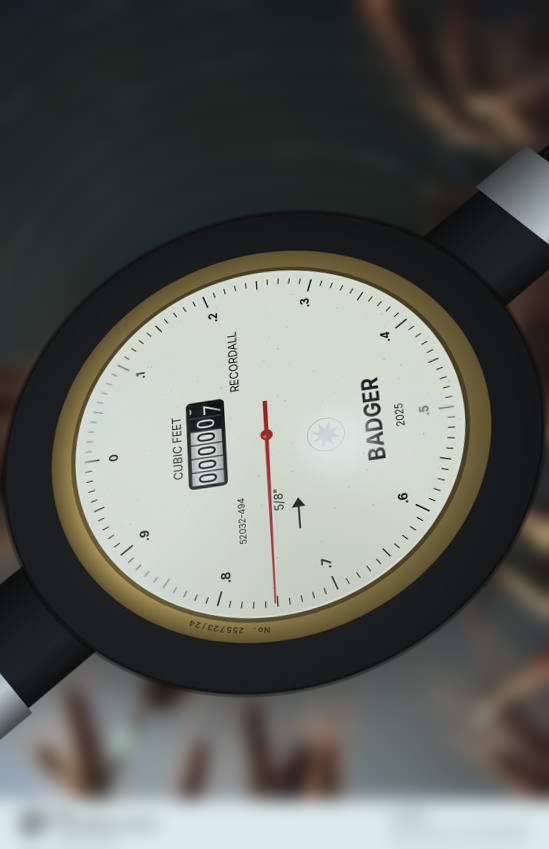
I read 6.75 ft³
